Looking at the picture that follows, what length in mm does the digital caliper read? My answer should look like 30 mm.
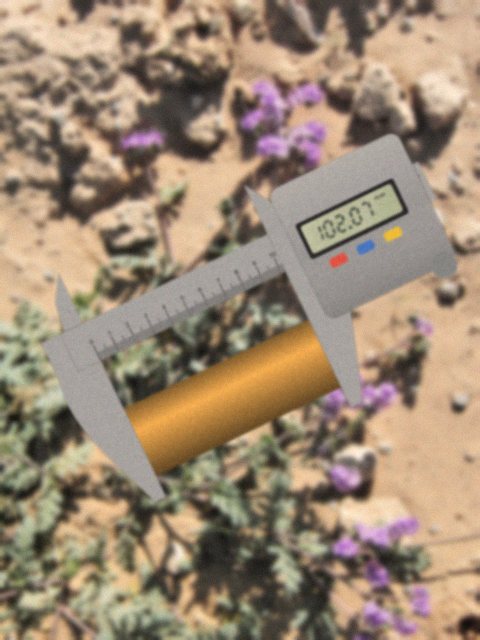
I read 102.07 mm
